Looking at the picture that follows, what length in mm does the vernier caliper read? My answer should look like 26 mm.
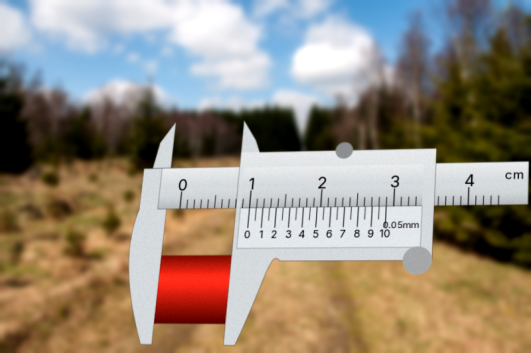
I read 10.0 mm
